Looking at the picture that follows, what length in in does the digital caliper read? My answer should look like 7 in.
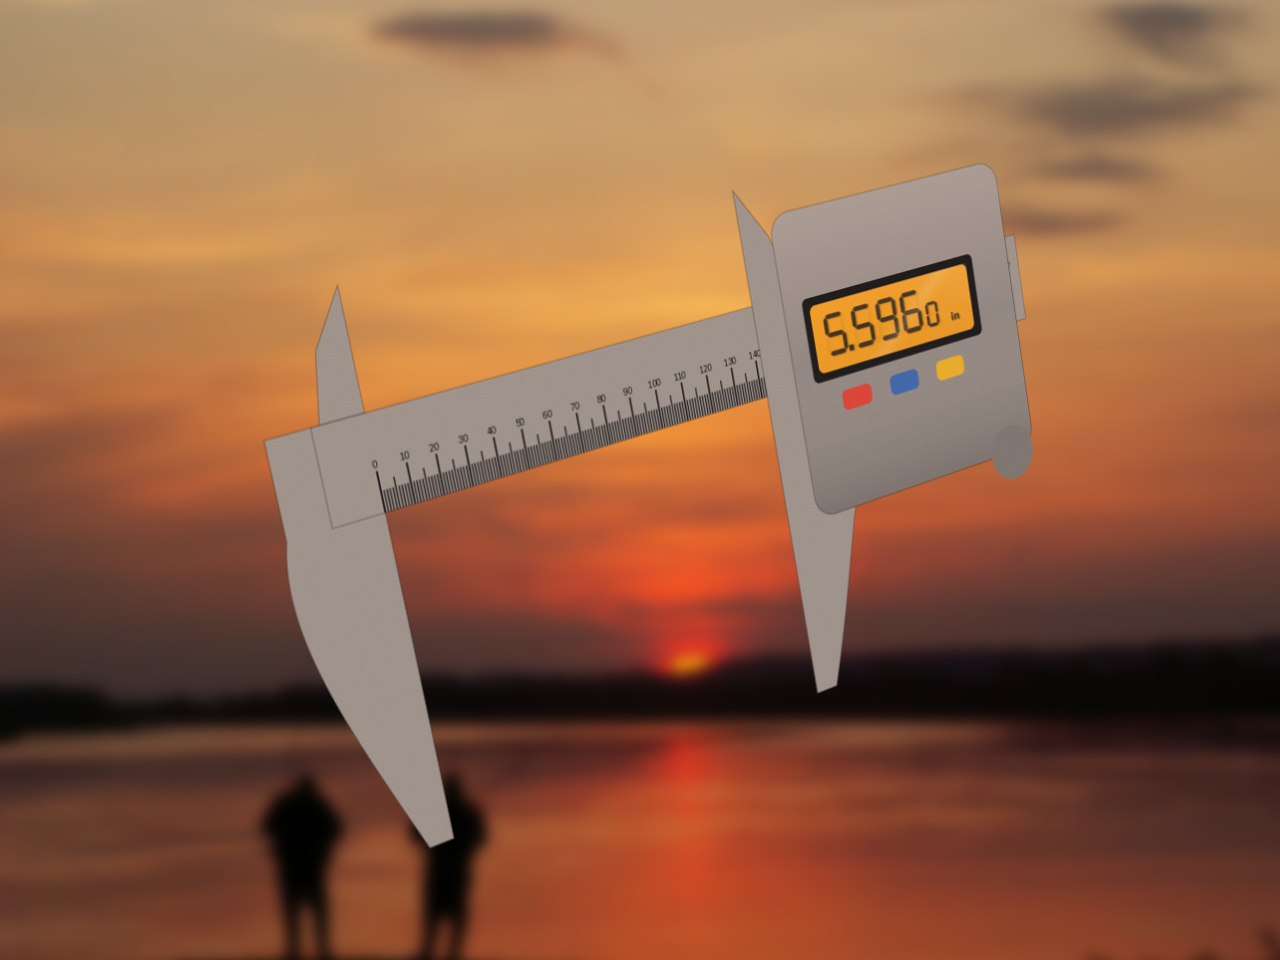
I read 5.5960 in
